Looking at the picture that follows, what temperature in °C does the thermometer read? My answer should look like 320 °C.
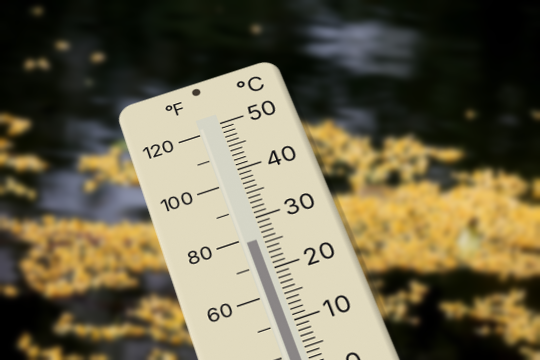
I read 26 °C
